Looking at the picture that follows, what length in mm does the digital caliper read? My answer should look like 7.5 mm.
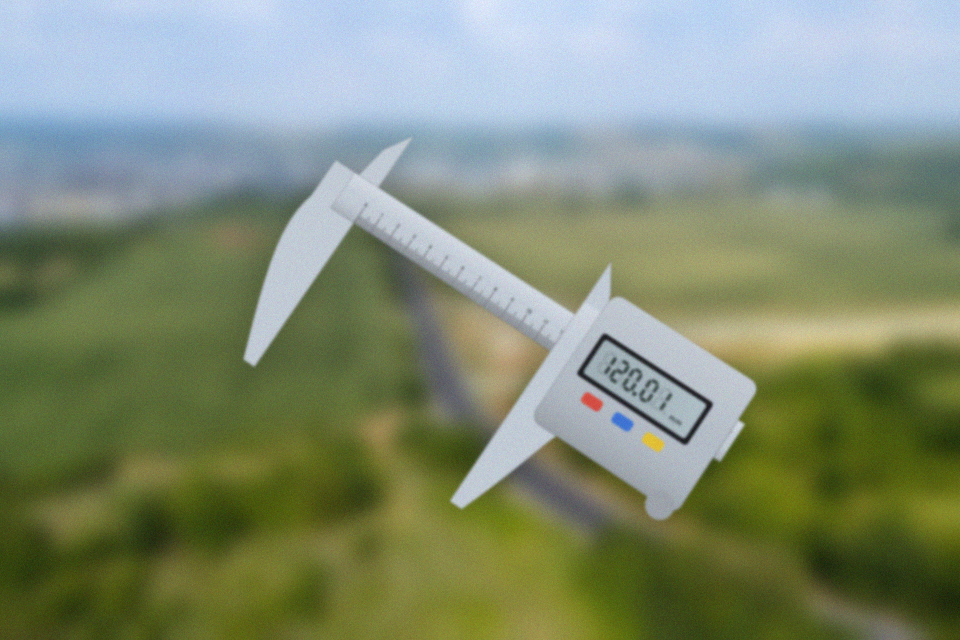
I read 120.01 mm
